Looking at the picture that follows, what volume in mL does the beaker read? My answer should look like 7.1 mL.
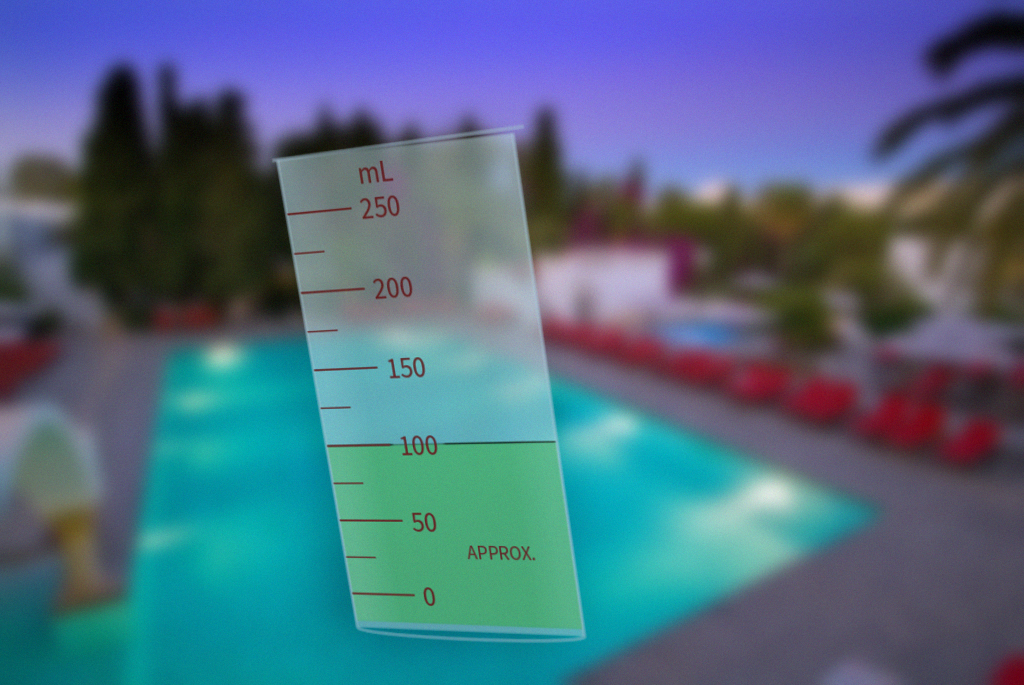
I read 100 mL
